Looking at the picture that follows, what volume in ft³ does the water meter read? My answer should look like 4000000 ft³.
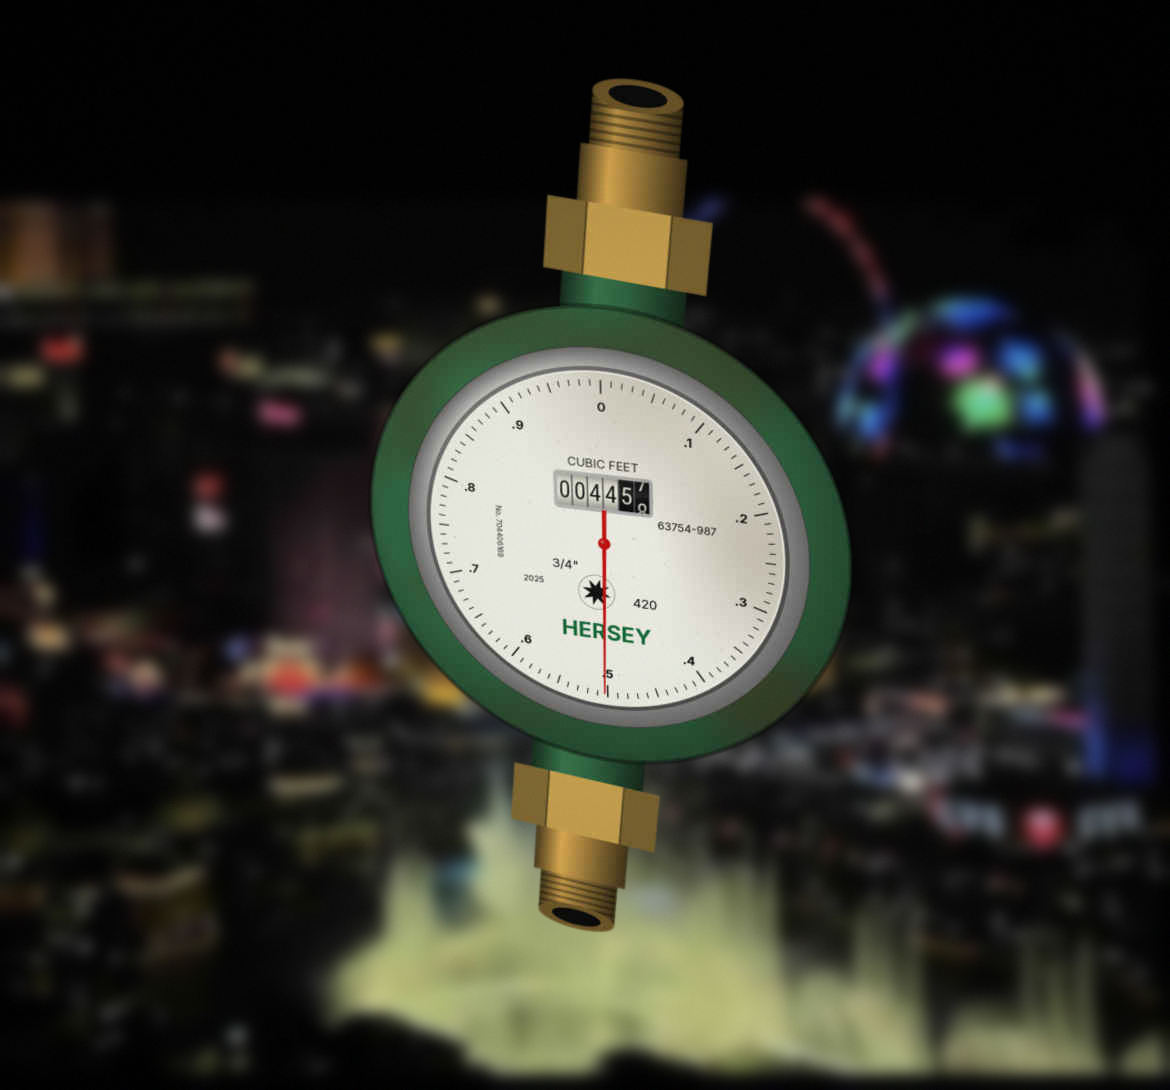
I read 4457.50 ft³
